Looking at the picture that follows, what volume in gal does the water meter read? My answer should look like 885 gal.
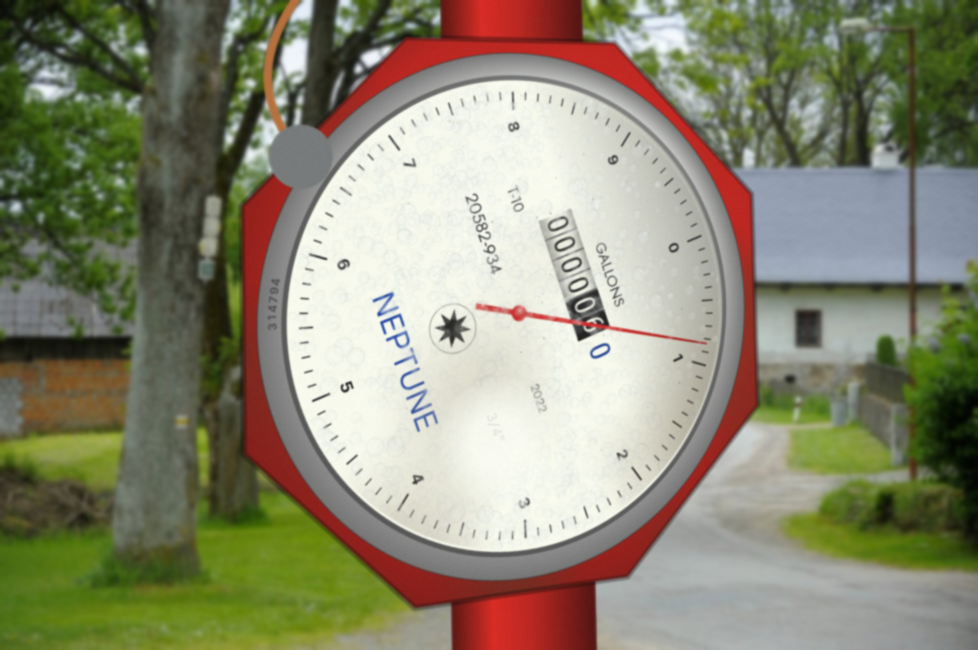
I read 60.8 gal
